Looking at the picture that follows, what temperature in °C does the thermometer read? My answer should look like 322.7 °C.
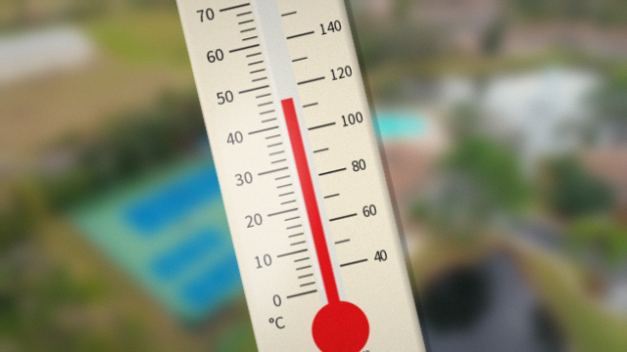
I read 46 °C
